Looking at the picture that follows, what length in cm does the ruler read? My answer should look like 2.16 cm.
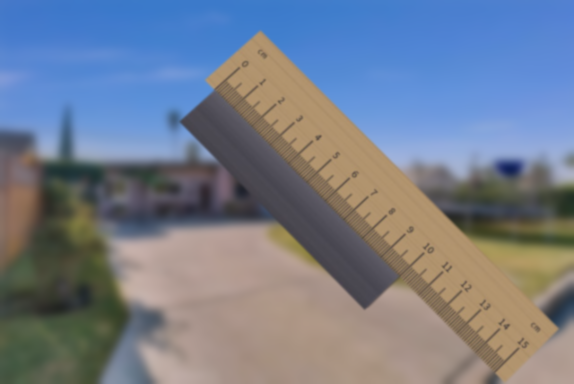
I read 10 cm
